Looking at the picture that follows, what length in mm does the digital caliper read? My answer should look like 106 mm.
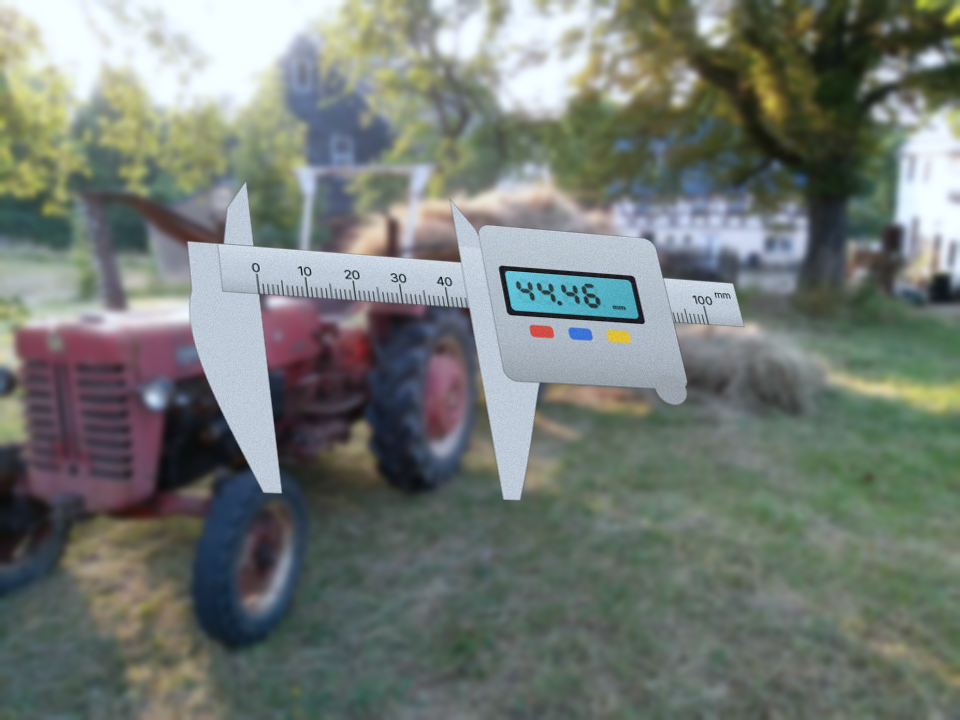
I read 44.46 mm
